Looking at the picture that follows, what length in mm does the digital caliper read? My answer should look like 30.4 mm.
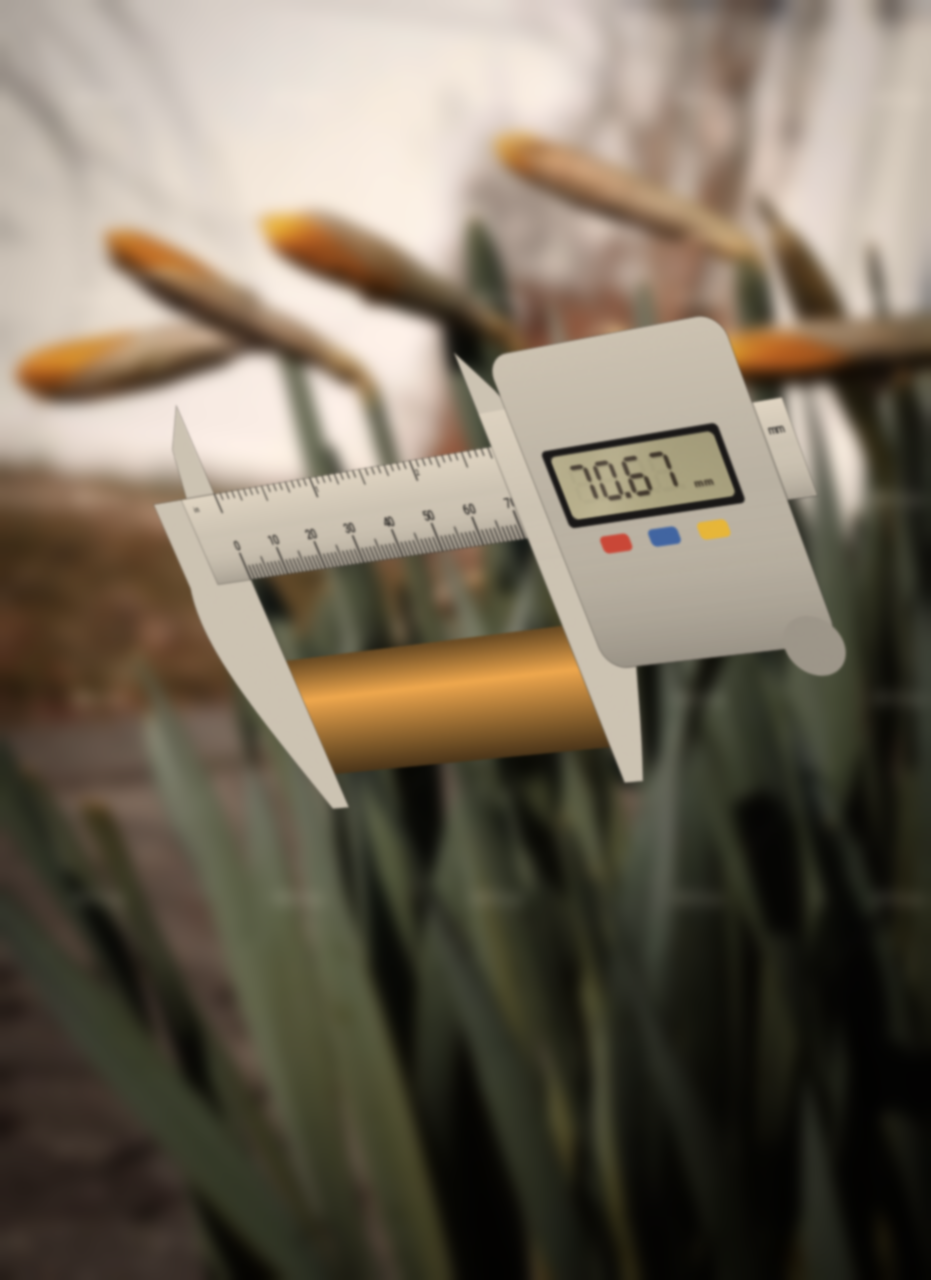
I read 70.67 mm
